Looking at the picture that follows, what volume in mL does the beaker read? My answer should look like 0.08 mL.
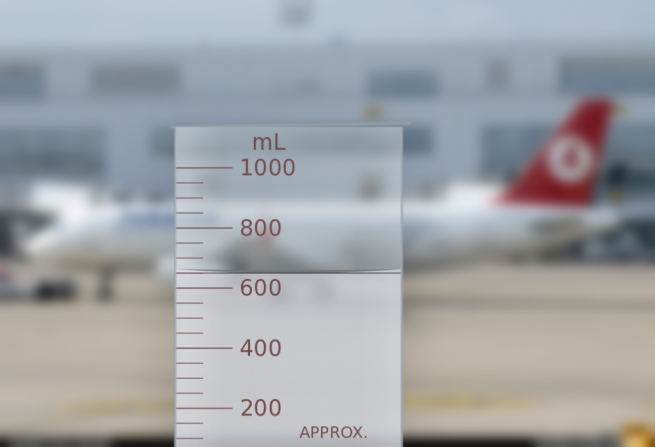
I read 650 mL
